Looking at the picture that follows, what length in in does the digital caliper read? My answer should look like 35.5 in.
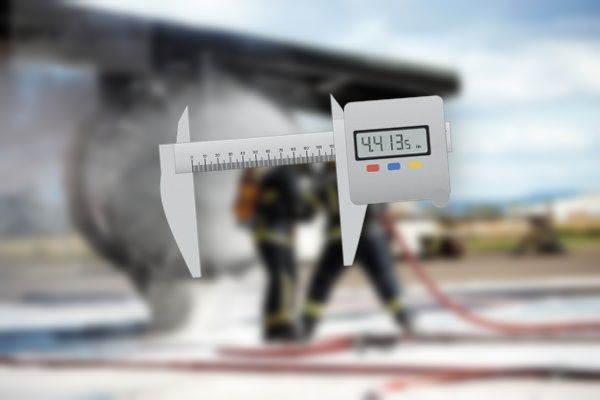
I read 4.4135 in
